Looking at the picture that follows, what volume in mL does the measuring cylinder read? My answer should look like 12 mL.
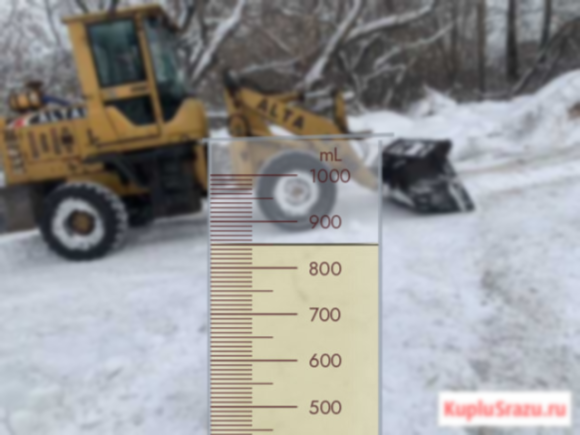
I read 850 mL
